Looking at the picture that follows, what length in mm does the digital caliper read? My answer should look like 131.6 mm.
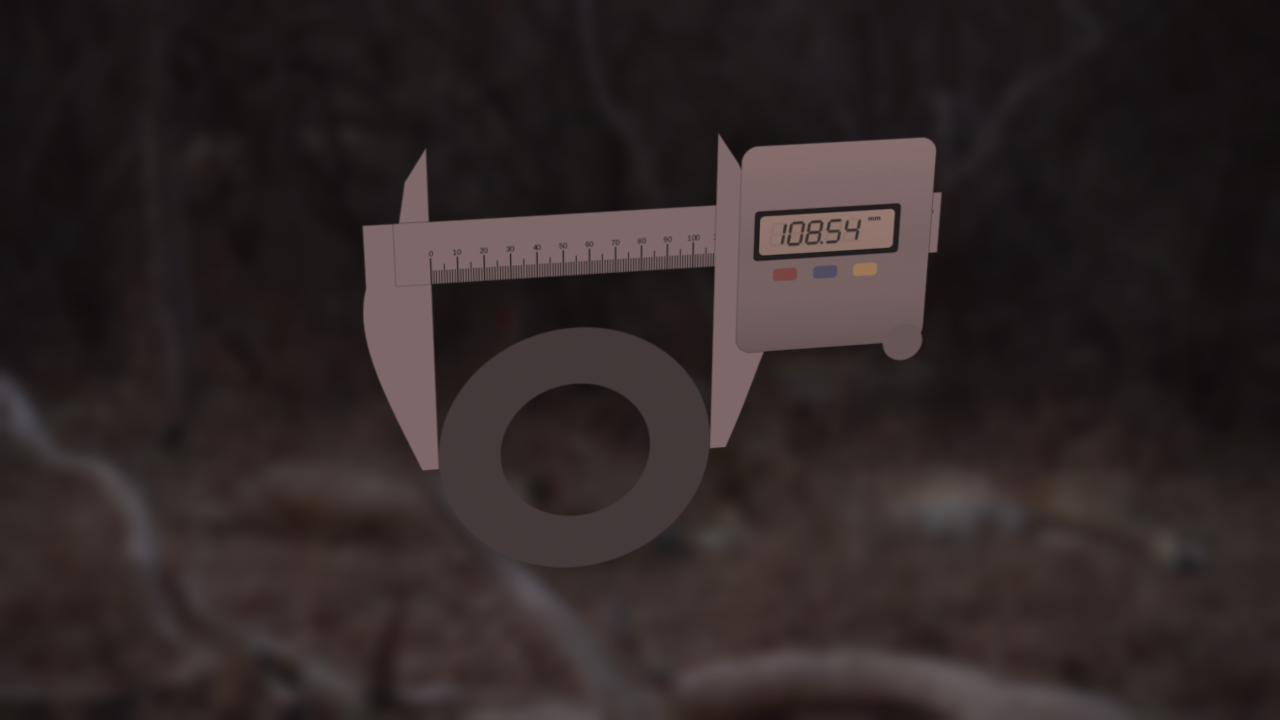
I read 108.54 mm
